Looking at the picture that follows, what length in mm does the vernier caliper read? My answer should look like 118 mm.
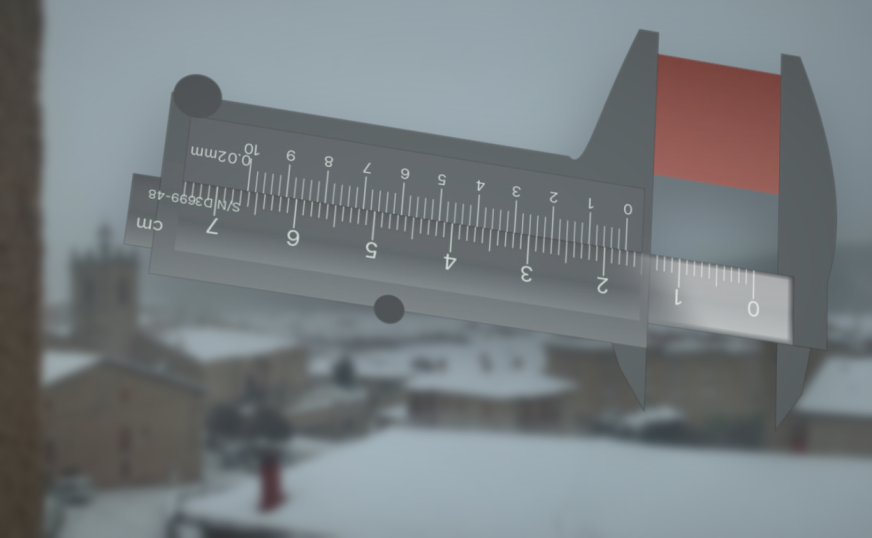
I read 17.2 mm
